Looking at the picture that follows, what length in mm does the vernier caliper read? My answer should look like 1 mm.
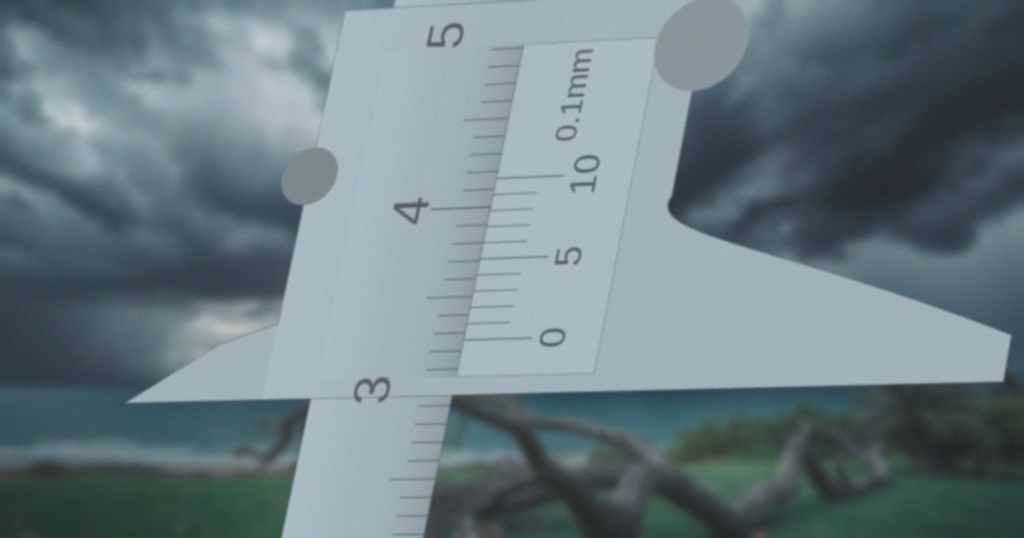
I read 32.6 mm
